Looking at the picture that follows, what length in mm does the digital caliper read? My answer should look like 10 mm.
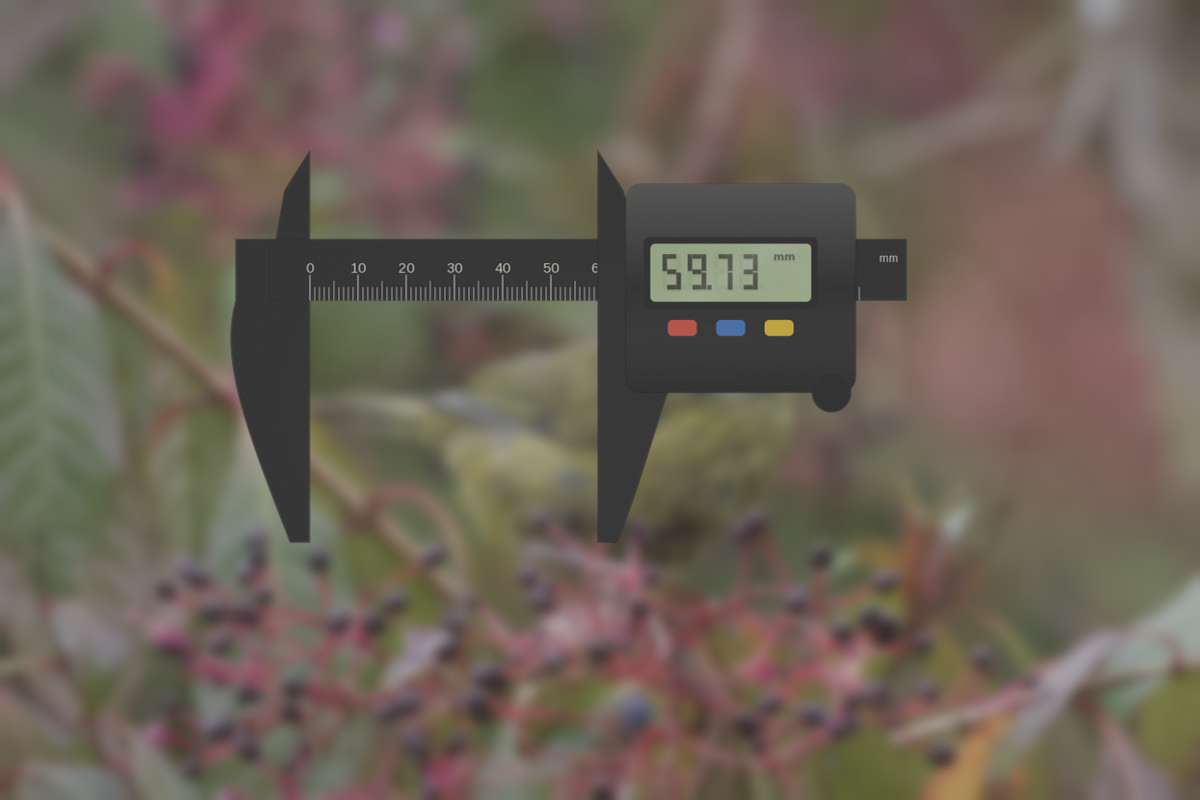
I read 59.73 mm
